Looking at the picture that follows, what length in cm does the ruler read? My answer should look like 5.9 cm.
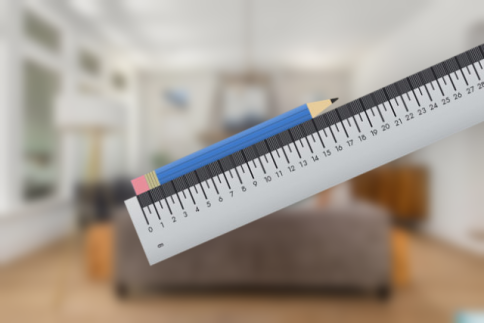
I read 17.5 cm
